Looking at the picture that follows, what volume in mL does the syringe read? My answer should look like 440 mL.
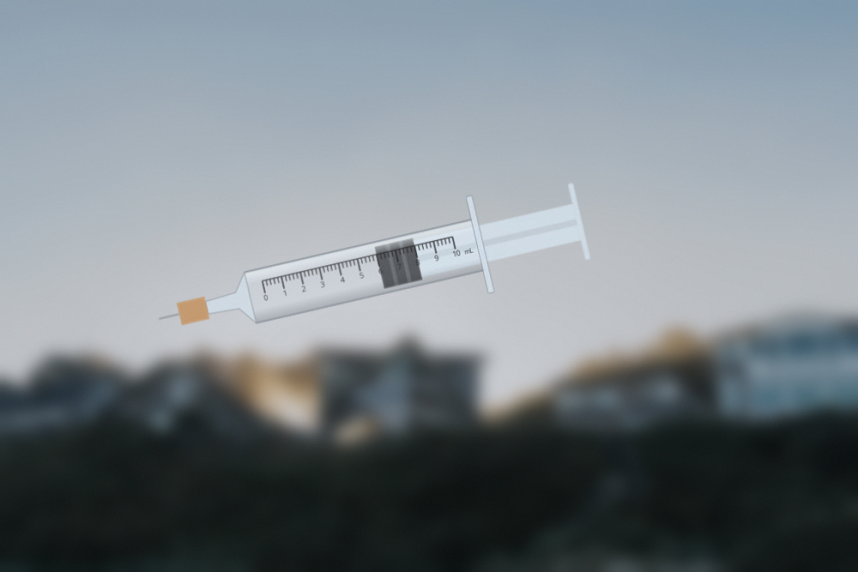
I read 6 mL
